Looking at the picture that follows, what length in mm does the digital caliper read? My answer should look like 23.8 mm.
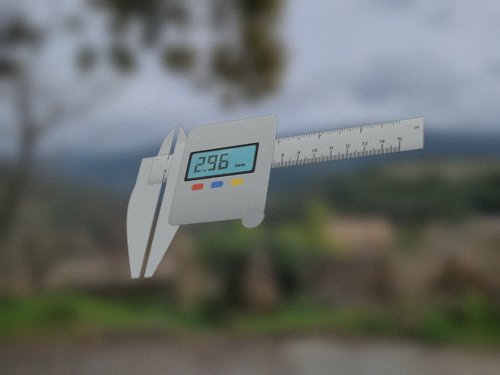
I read 2.96 mm
